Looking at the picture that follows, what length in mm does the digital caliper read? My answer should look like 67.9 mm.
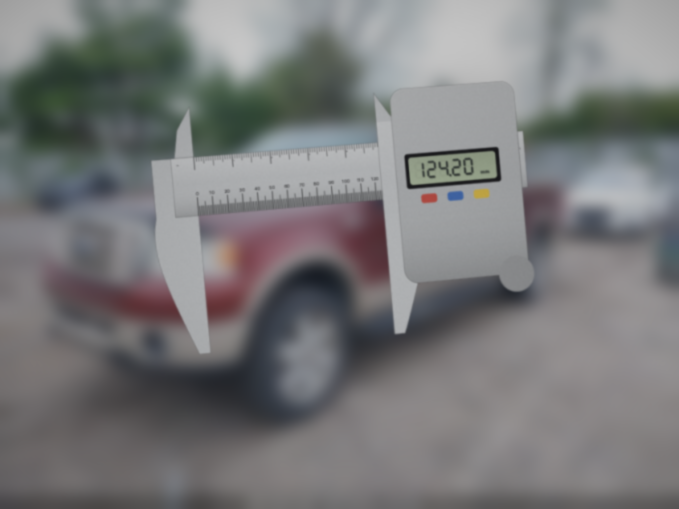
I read 124.20 mm
